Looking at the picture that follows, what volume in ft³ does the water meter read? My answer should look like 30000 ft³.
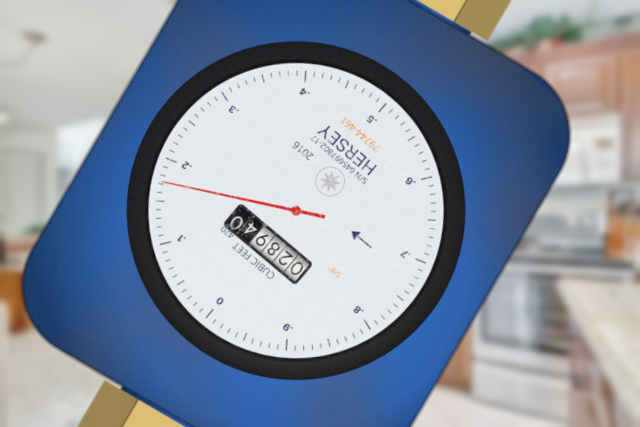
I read 28940.17 ft³
